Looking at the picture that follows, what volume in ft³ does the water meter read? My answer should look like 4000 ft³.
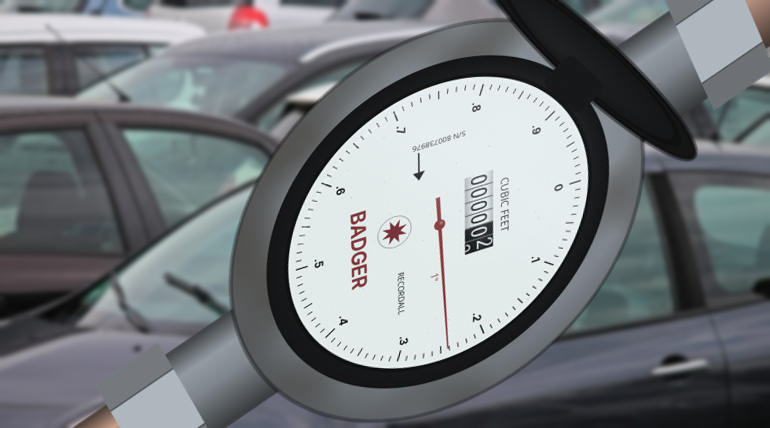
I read 2.24 ft³
